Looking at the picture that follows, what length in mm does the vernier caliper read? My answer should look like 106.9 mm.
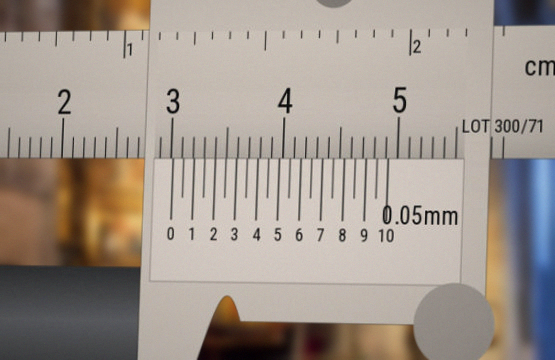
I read 30.2 mm
